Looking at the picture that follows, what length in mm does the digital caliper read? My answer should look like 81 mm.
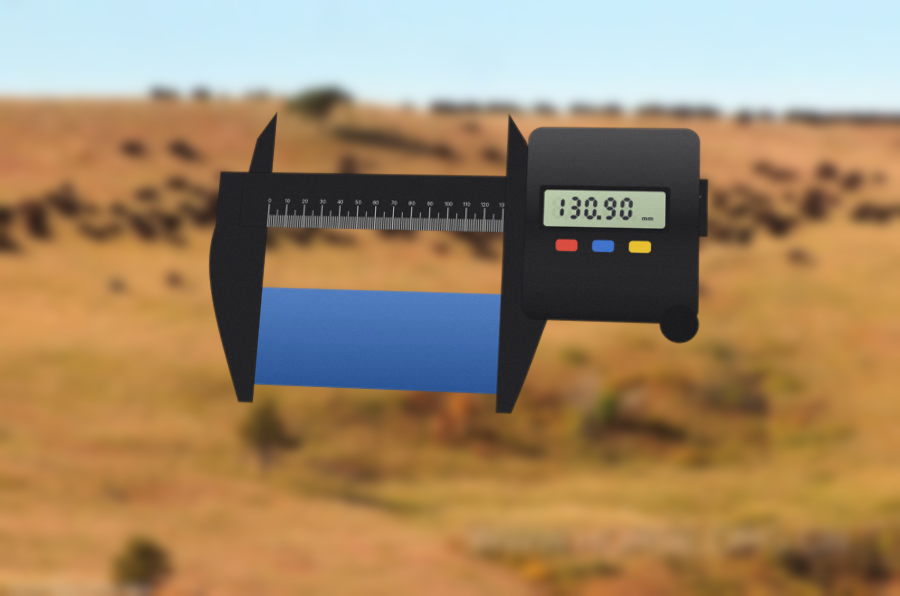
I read 130.90 mm
